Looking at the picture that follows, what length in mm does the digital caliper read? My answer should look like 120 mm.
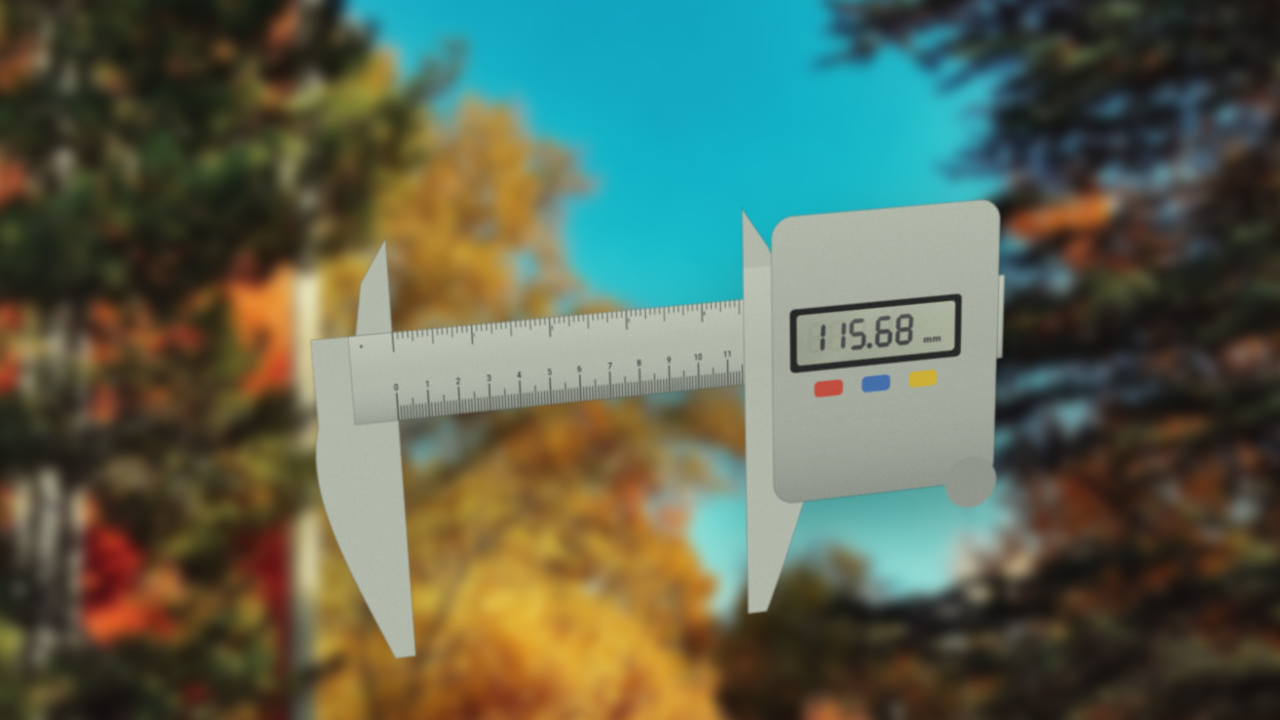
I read 115.68 mm
